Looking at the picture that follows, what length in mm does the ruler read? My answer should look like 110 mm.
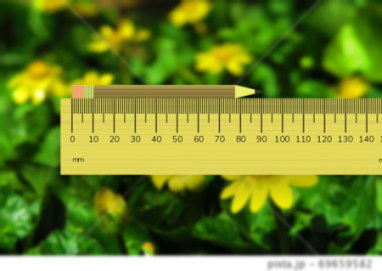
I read 90 mm
